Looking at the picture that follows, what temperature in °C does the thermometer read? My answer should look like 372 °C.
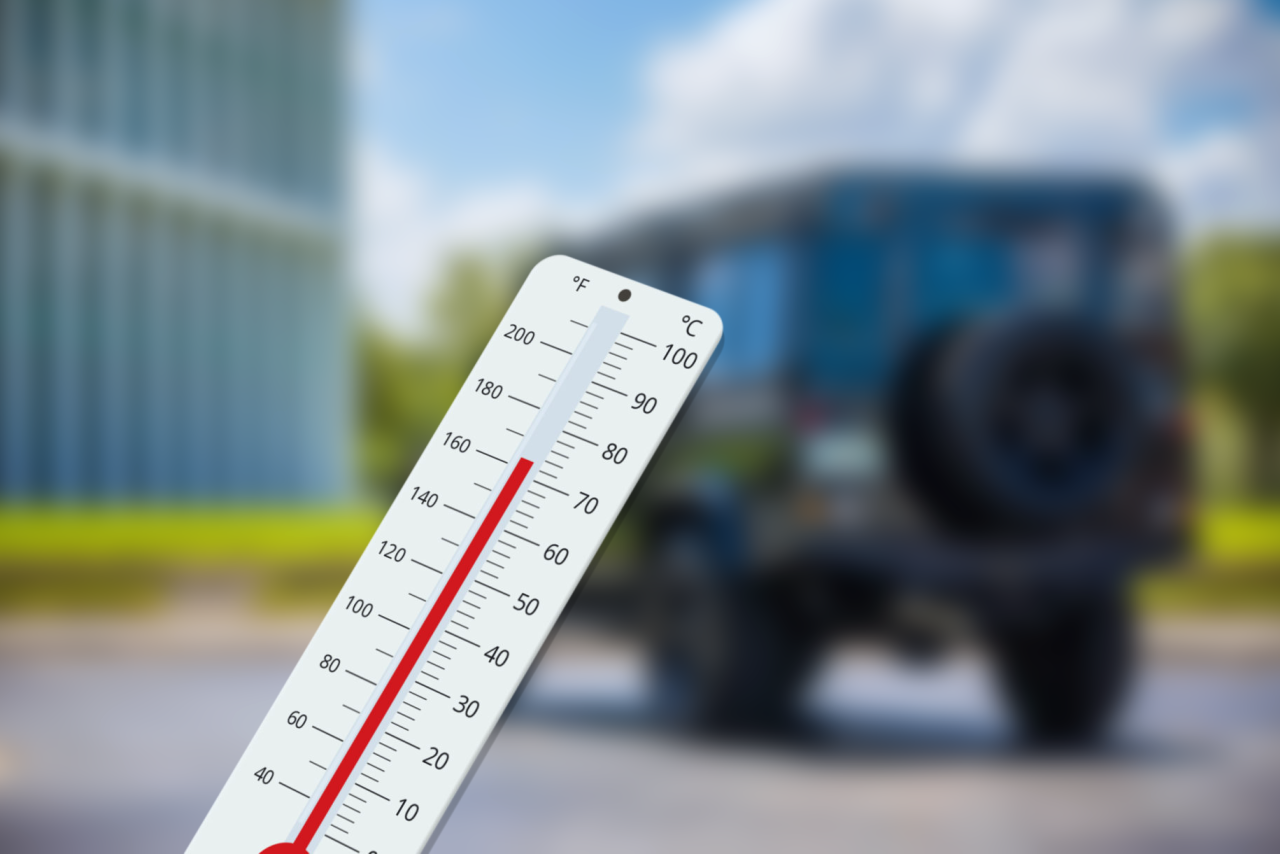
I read 73 °C
